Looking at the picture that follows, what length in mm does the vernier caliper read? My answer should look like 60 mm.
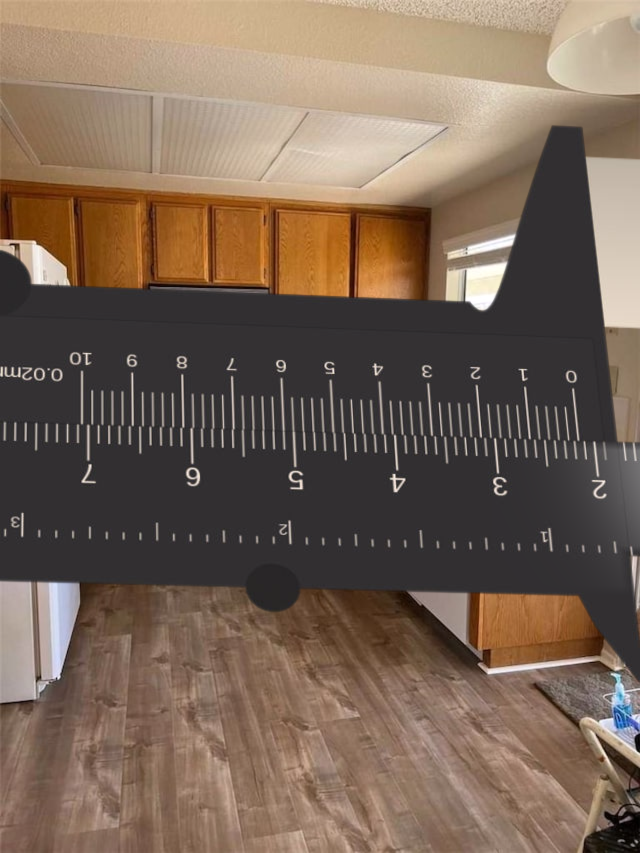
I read 21.6 mm
